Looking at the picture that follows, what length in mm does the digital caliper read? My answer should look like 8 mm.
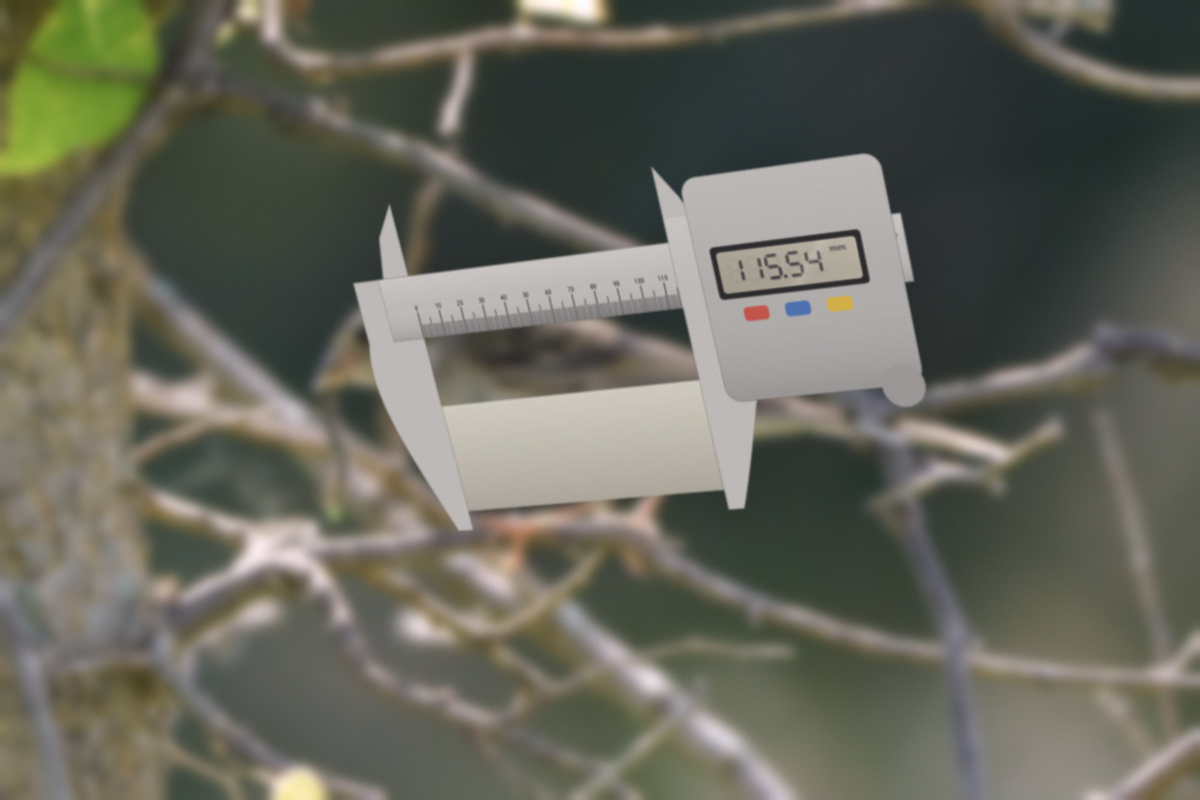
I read 115.54 mm
